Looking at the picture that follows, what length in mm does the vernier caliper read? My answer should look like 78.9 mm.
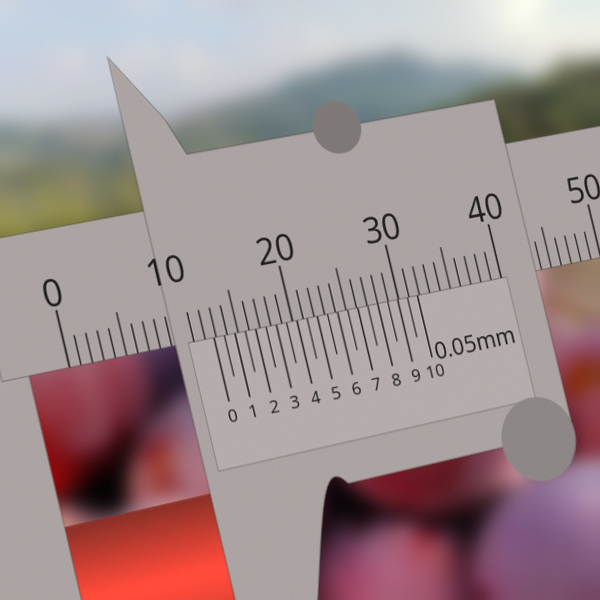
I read 12.8 mm
